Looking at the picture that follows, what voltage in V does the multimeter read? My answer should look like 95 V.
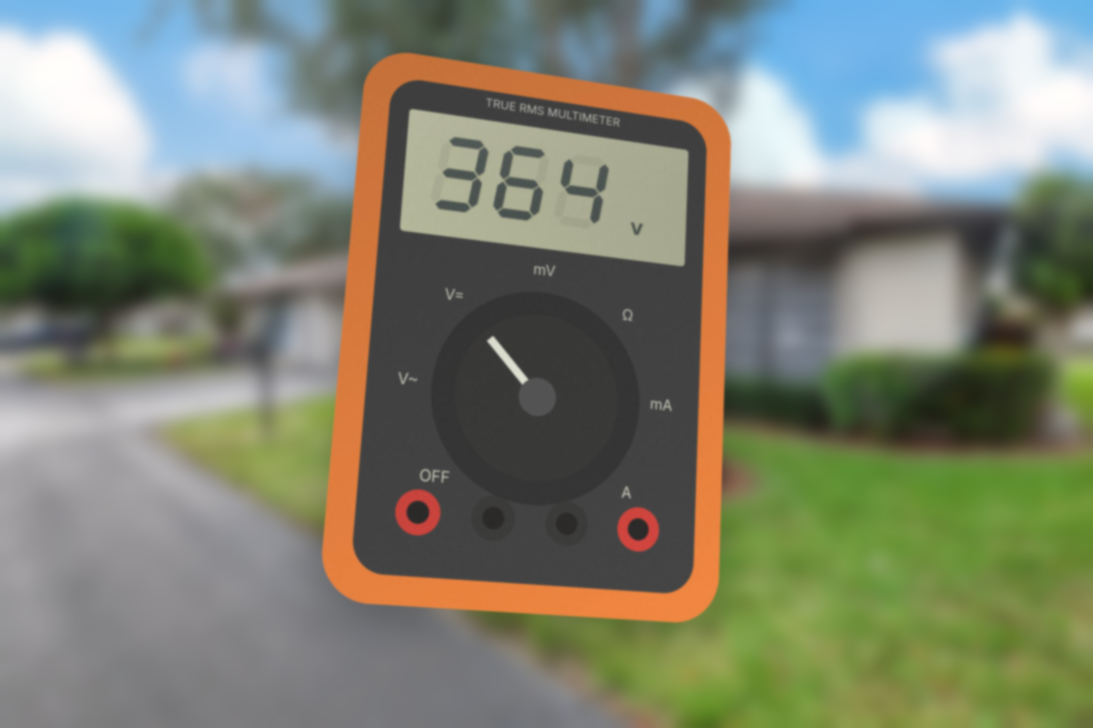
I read 364 V
